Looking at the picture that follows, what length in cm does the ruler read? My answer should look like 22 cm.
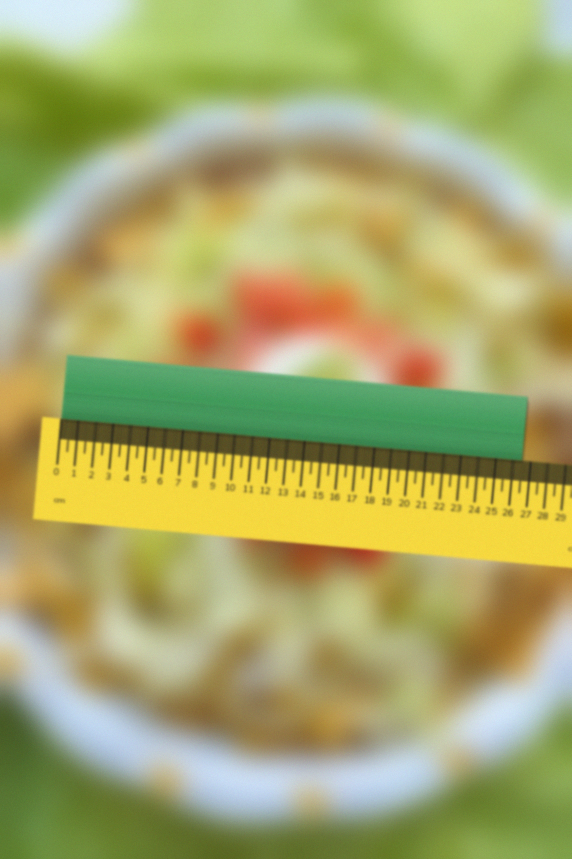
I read 26.5 cm
